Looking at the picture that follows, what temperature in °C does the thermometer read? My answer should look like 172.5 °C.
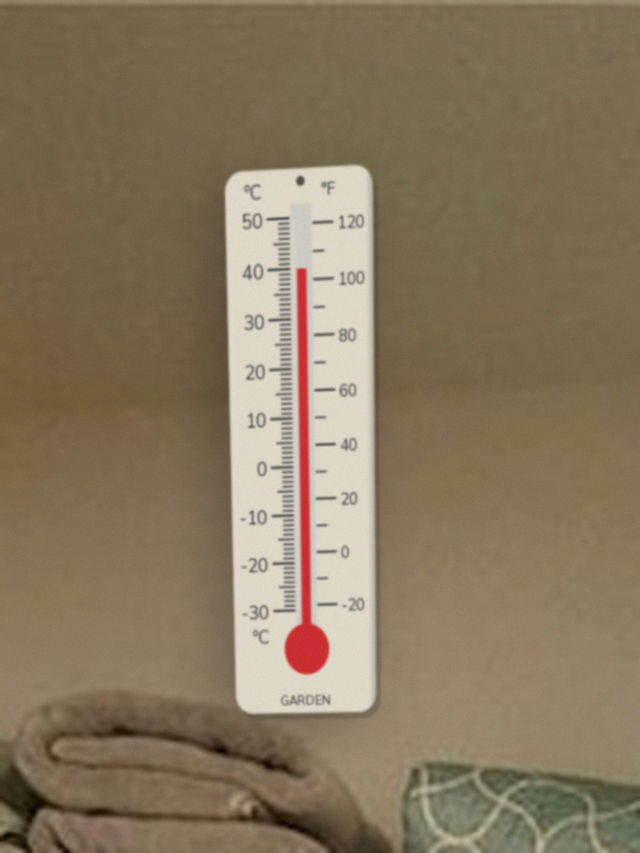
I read 40 °C
